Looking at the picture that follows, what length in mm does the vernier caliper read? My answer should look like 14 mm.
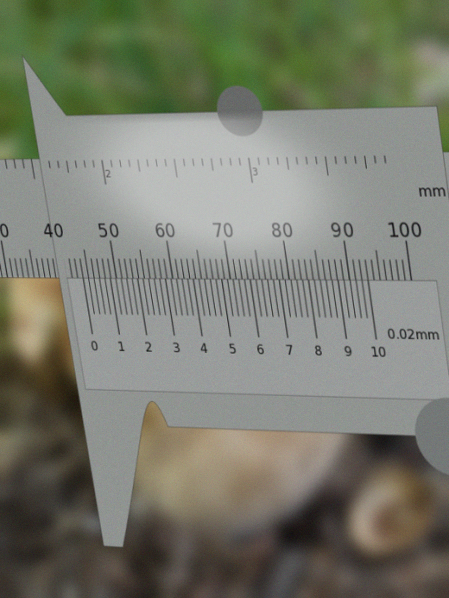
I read 44.0 mm
